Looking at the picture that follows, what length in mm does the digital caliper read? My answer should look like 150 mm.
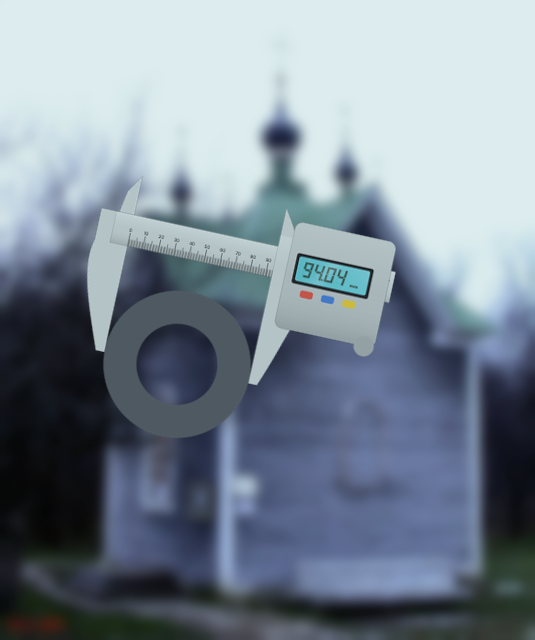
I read 94.04 mm
